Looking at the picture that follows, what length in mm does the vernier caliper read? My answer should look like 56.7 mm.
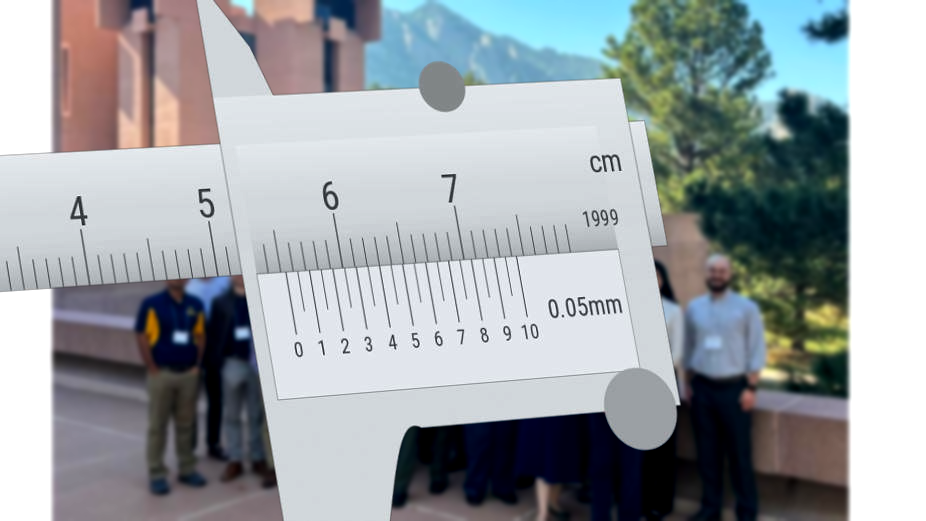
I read 55.4 mm
